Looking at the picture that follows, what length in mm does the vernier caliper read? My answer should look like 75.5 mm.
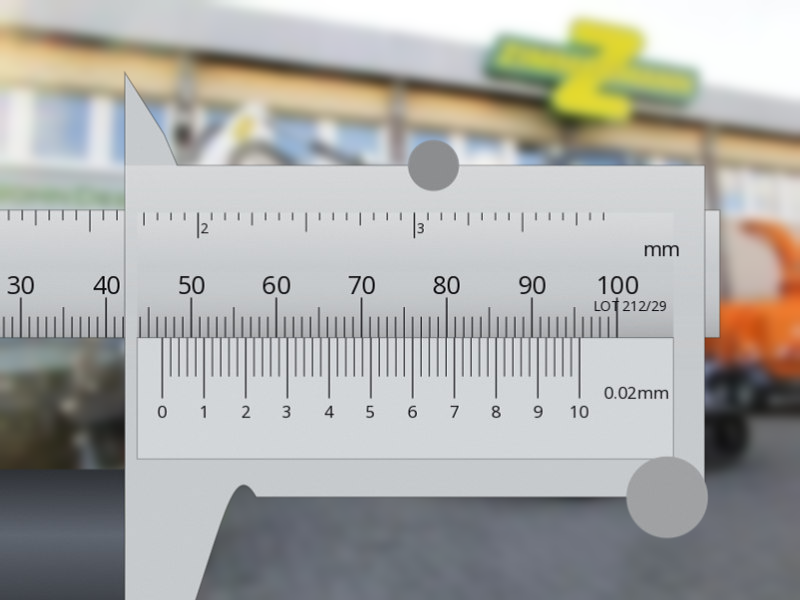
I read 46.6 mm
